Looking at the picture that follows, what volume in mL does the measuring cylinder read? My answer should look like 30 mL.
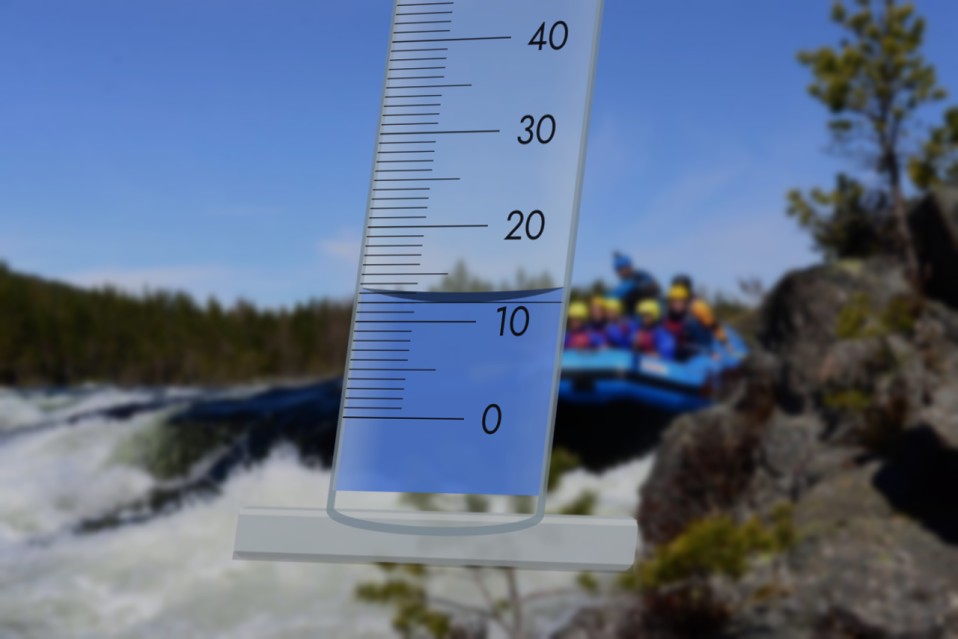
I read 12 mL
